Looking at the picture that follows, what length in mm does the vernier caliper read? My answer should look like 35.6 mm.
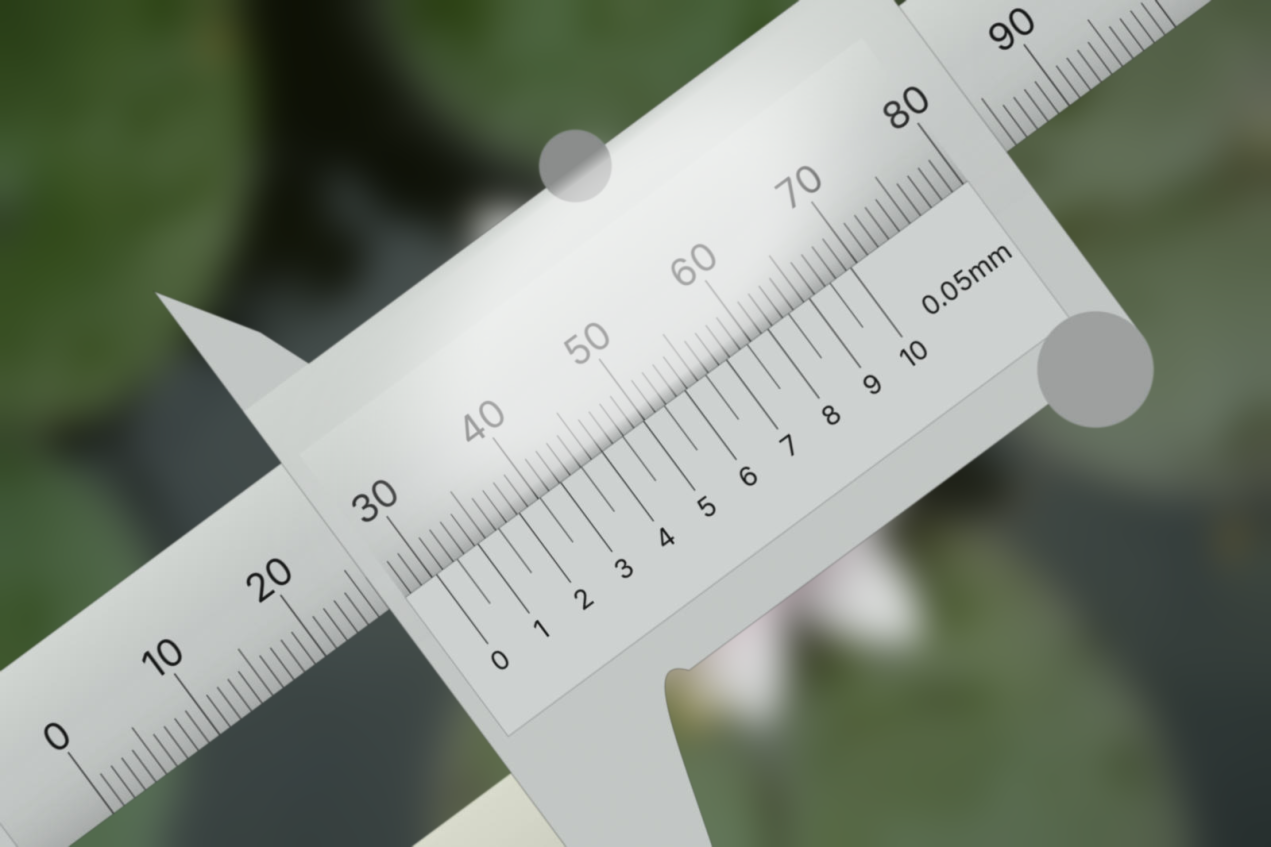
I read 30.4 mm
